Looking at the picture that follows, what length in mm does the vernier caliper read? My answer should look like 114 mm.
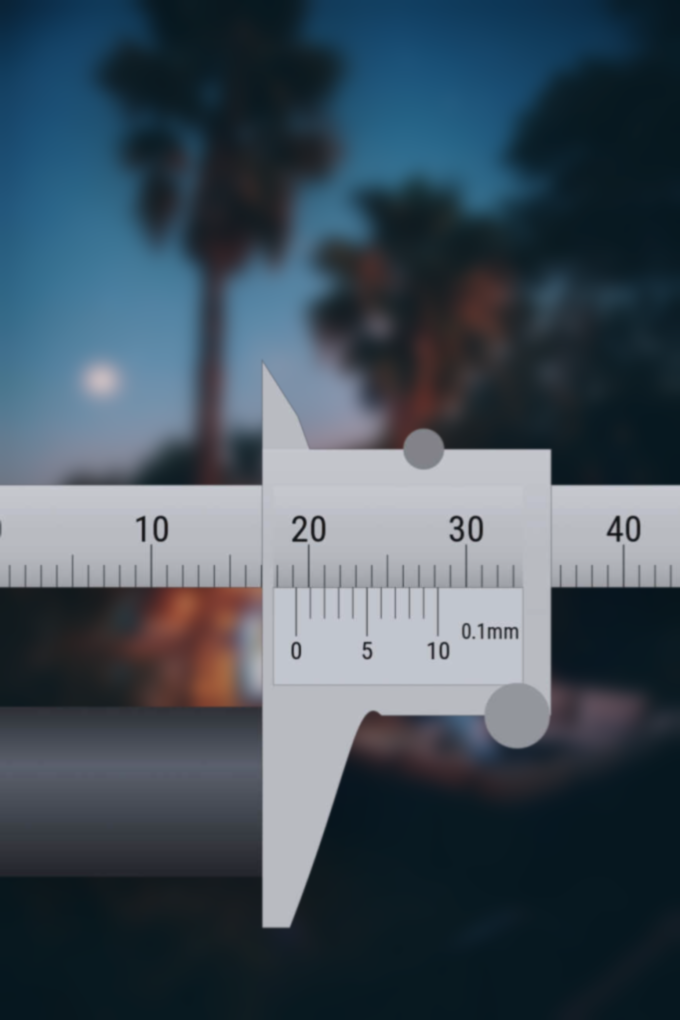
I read 19.2 mm
